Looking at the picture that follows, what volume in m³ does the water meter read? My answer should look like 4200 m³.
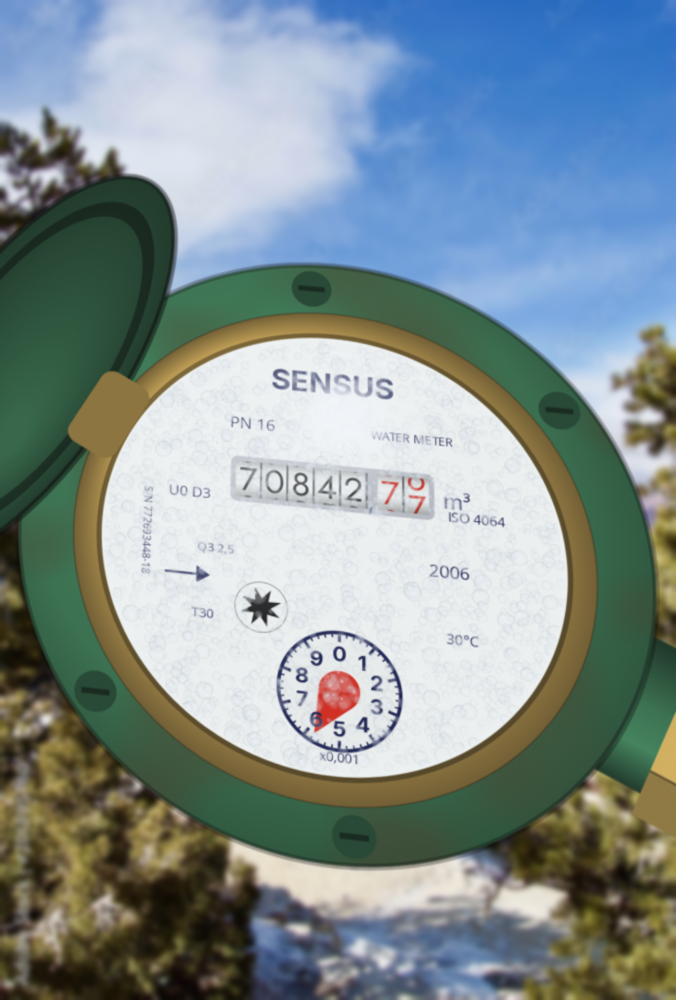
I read 70842.765 m³
